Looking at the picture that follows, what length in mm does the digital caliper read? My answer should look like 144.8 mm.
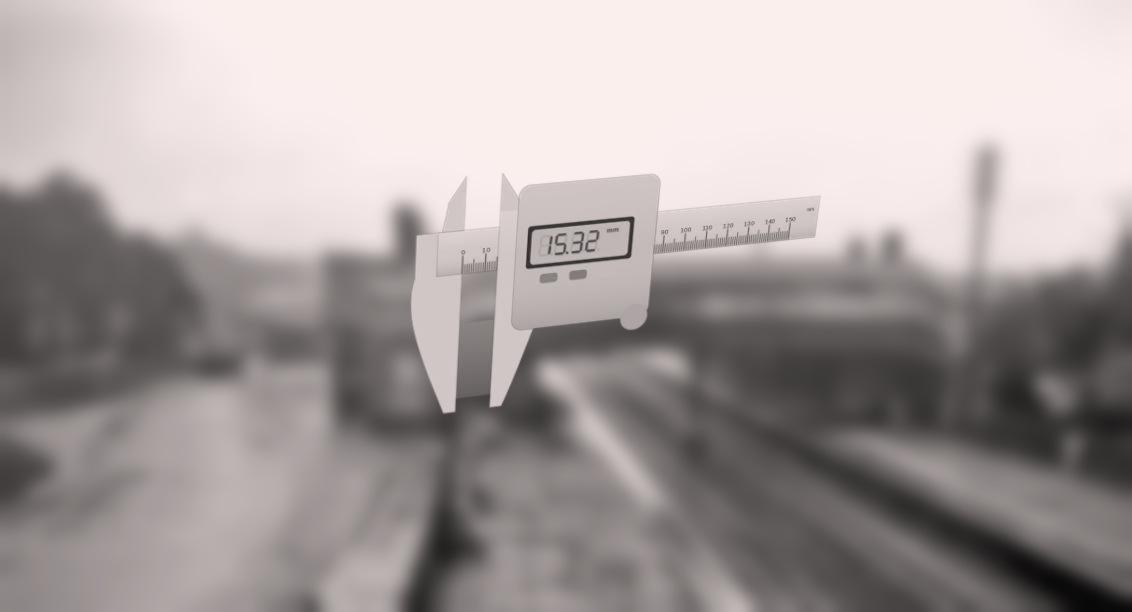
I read 15.32 mm
